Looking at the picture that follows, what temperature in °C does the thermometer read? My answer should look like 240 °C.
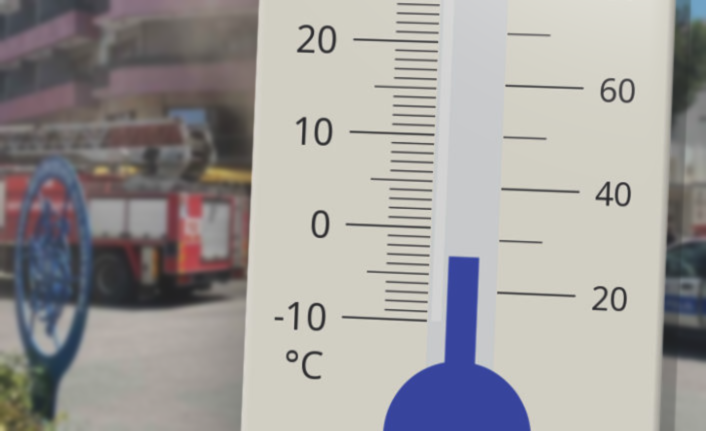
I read -3 °C
